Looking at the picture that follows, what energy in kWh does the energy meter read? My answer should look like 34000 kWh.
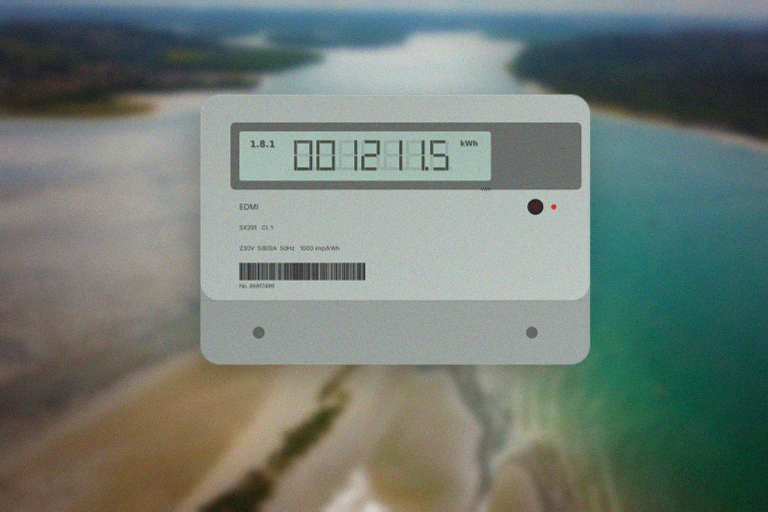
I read 1211.5 kWh
